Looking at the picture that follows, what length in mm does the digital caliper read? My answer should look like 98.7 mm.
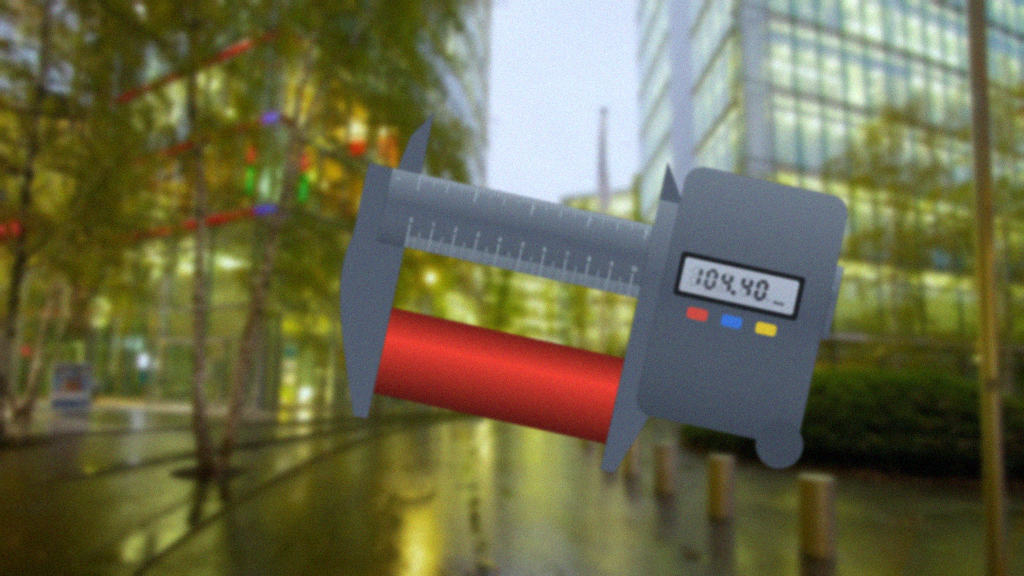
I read 104.40 mm
